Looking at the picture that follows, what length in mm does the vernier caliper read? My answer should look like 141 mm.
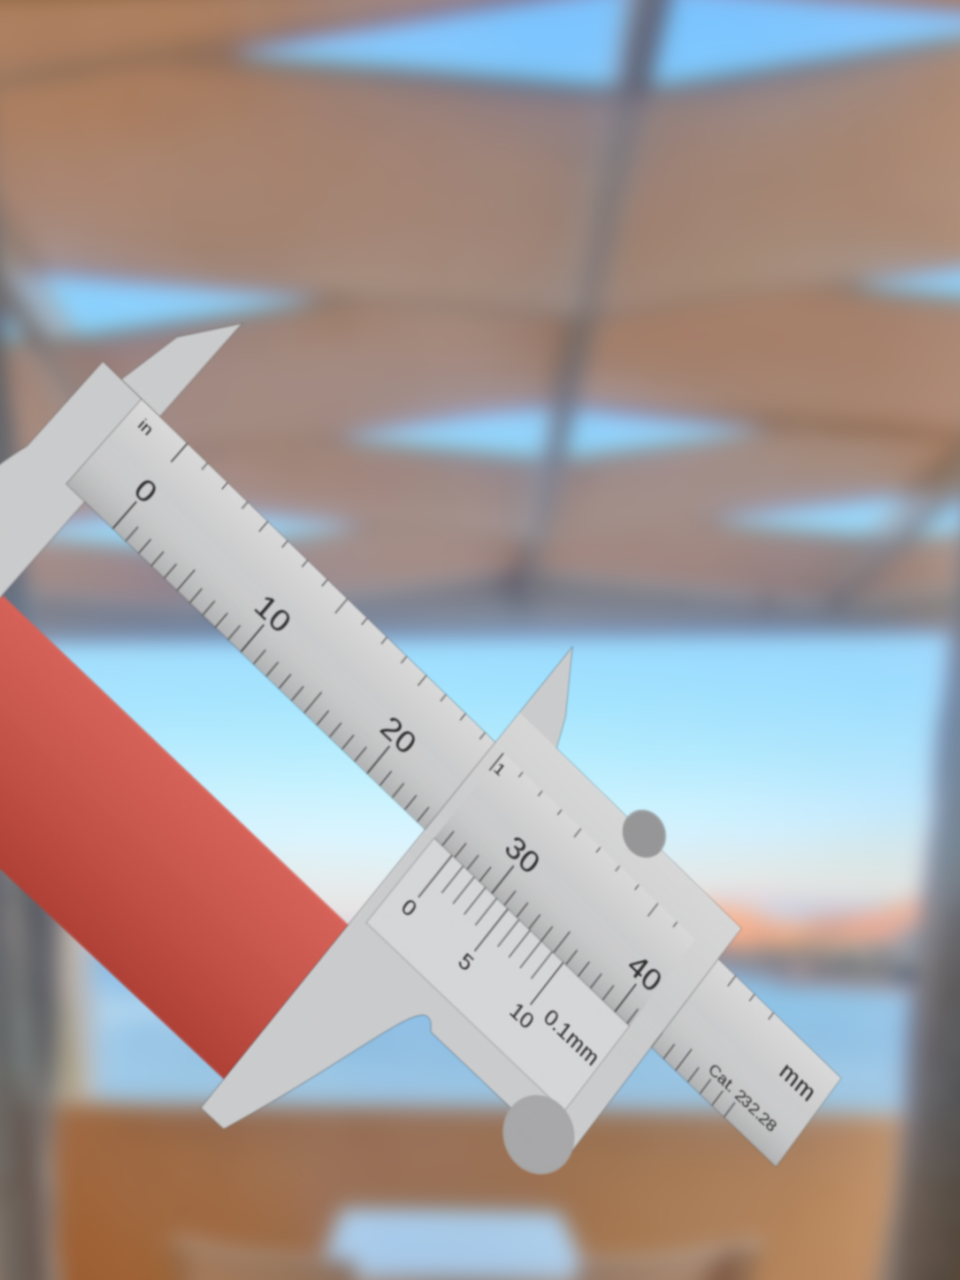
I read 26.8 mm
